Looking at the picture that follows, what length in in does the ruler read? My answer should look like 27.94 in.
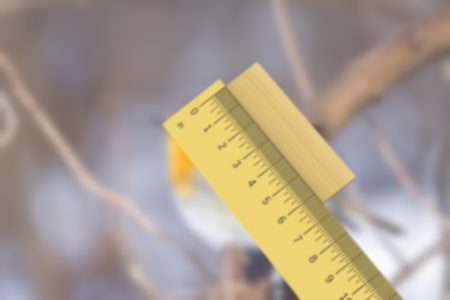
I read 6.5 in
